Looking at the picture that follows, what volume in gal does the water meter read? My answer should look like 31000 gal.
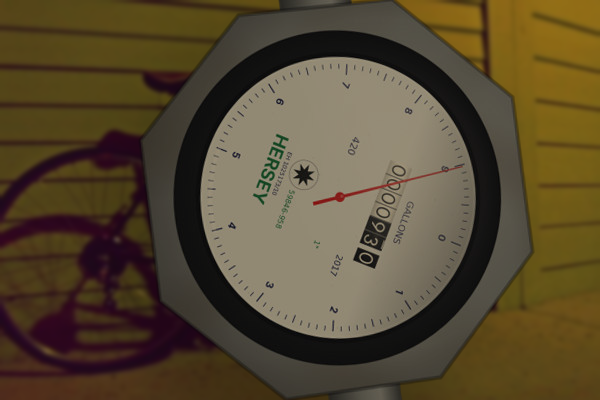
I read 929.0 gal
